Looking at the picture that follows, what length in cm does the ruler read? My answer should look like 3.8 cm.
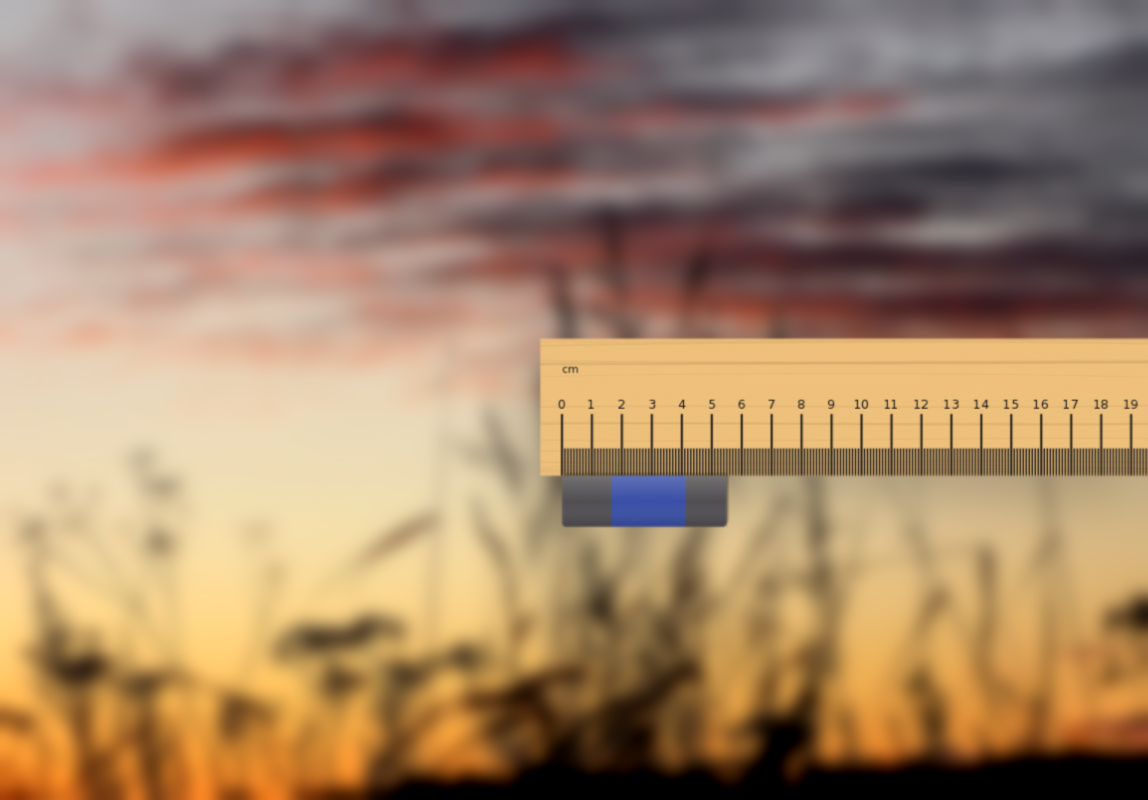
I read 5.5 cm
